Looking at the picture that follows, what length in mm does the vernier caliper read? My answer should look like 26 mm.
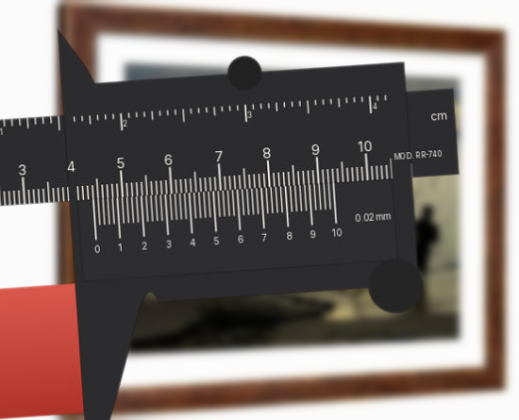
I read 44.0 mm
